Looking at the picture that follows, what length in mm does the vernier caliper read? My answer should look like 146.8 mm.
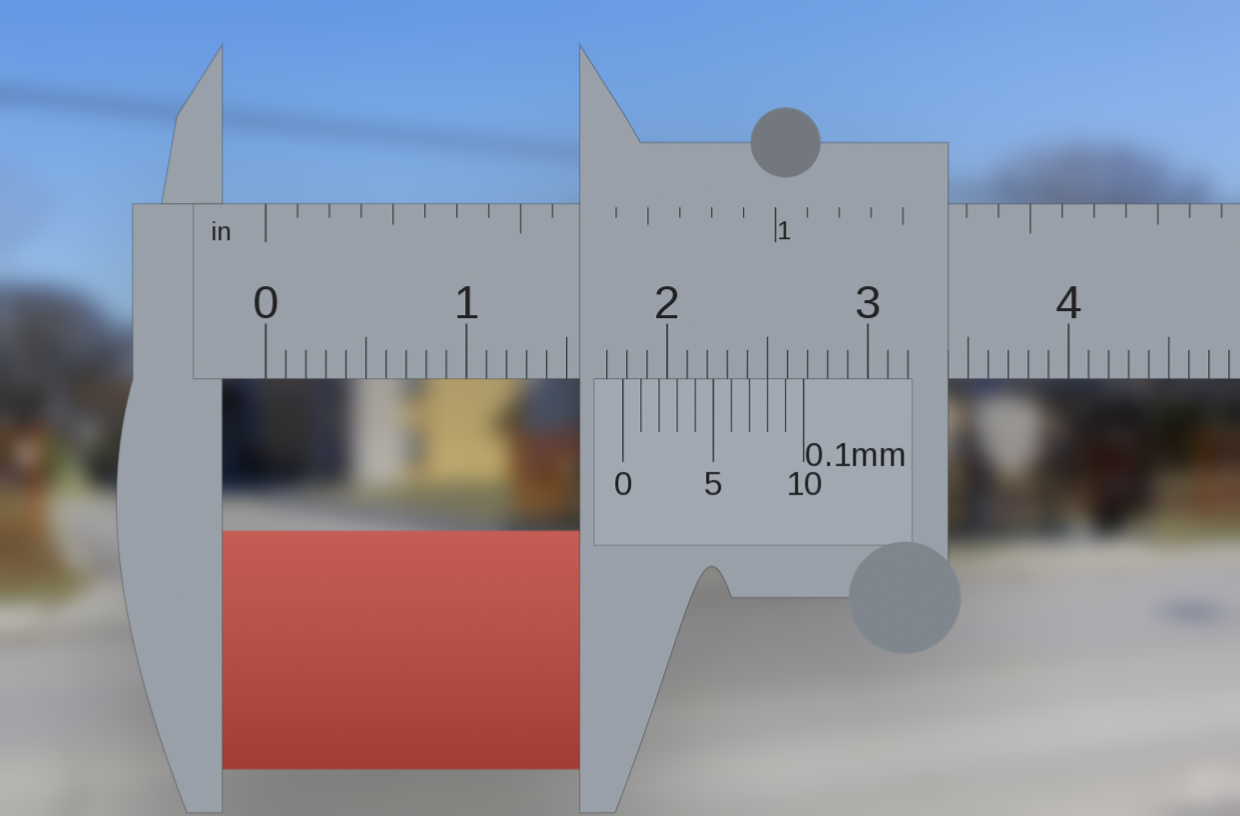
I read 17.8 mm
